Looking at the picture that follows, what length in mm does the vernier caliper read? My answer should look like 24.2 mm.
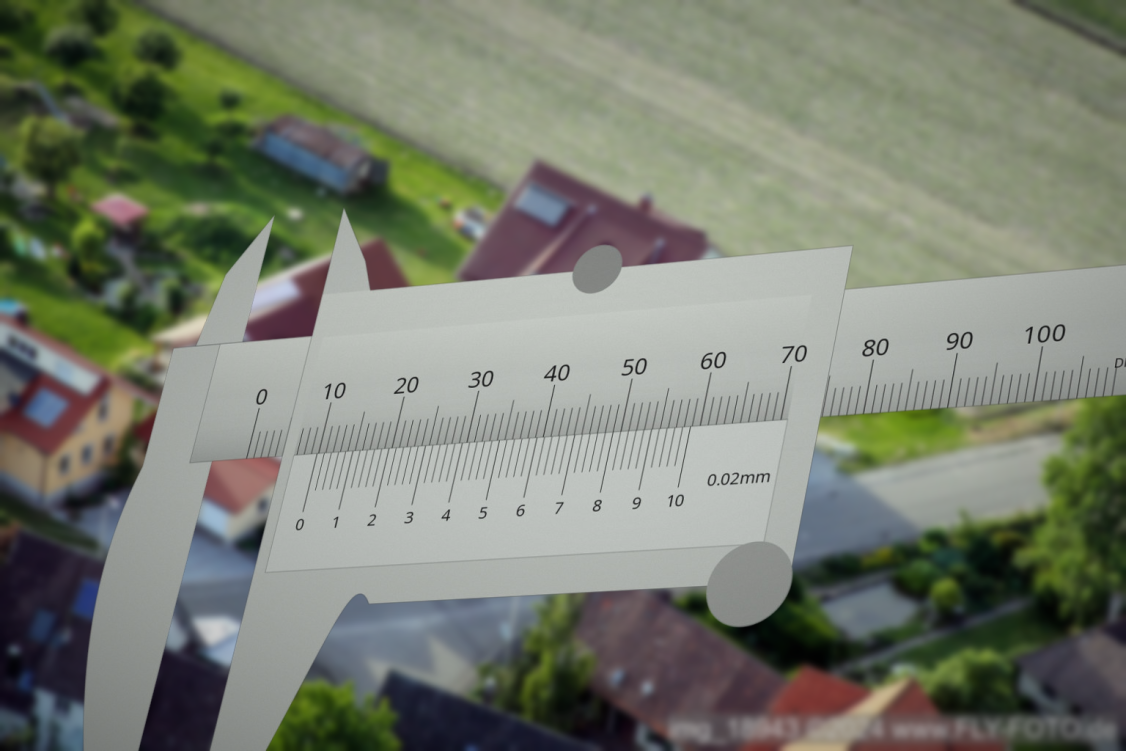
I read 9.8 mm
